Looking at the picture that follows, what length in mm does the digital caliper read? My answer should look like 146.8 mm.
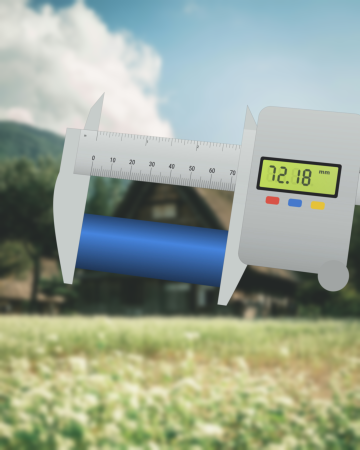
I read 72.18 mm
